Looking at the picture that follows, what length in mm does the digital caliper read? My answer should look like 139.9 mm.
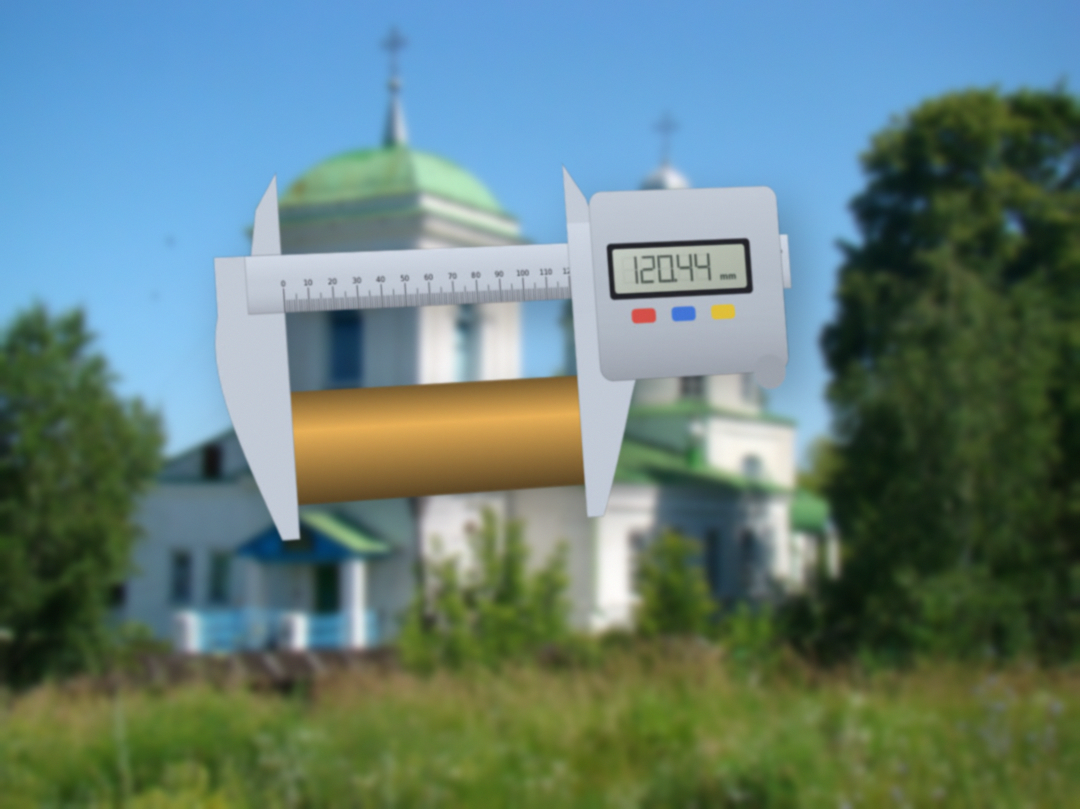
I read 120.44 mm
